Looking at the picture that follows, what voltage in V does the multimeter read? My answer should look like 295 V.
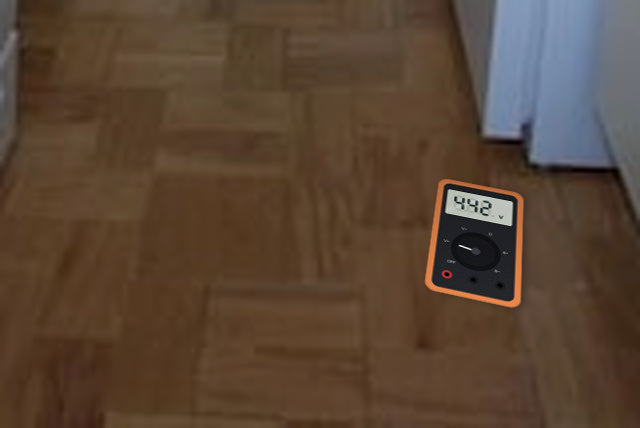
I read 442 V
